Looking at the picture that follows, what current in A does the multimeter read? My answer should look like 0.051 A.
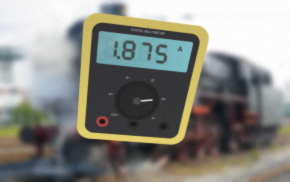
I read 1.875 A
